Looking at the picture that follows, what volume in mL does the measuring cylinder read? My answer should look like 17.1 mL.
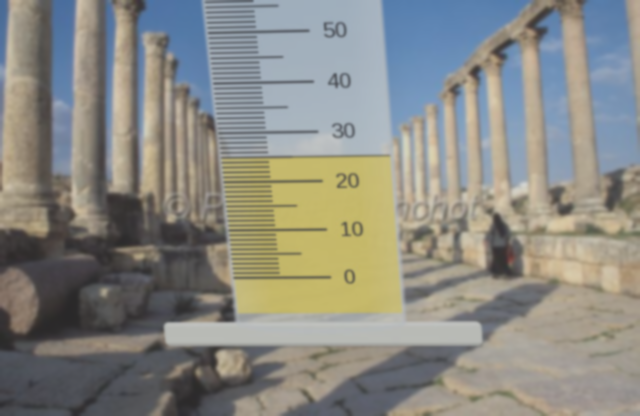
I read 25 mL
